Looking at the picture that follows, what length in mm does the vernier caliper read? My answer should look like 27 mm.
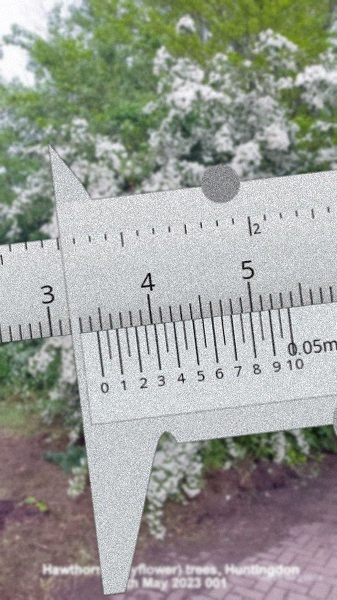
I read 34.6 mm
